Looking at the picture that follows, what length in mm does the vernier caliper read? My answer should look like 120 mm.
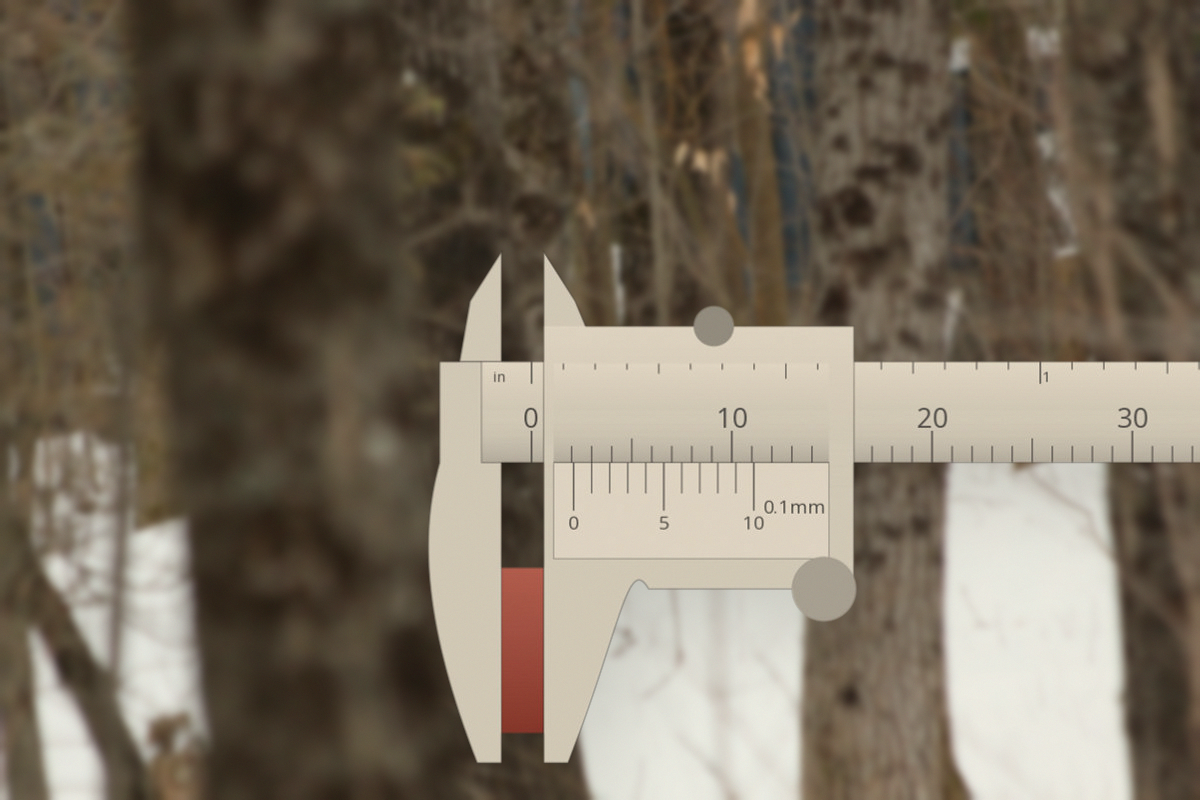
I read 2.1 mm
